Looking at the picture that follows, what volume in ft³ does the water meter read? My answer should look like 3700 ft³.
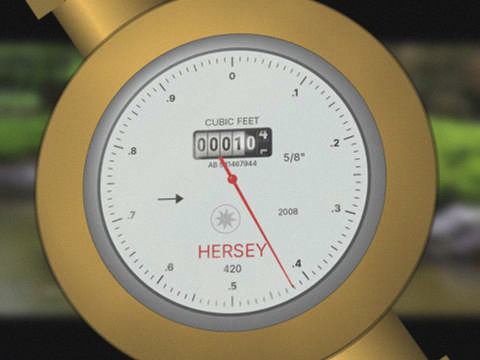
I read 104.42 ft³
